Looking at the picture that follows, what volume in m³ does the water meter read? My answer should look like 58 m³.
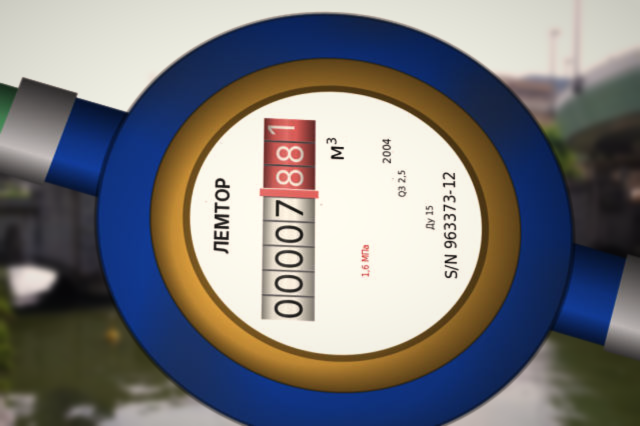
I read 7.881 m³
